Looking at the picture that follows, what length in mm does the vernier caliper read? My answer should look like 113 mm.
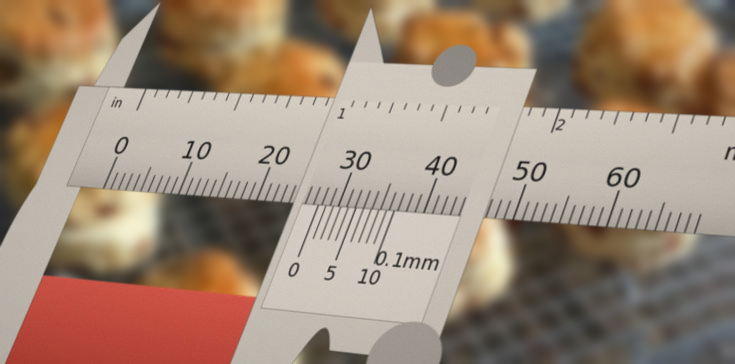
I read 27.6 mm
